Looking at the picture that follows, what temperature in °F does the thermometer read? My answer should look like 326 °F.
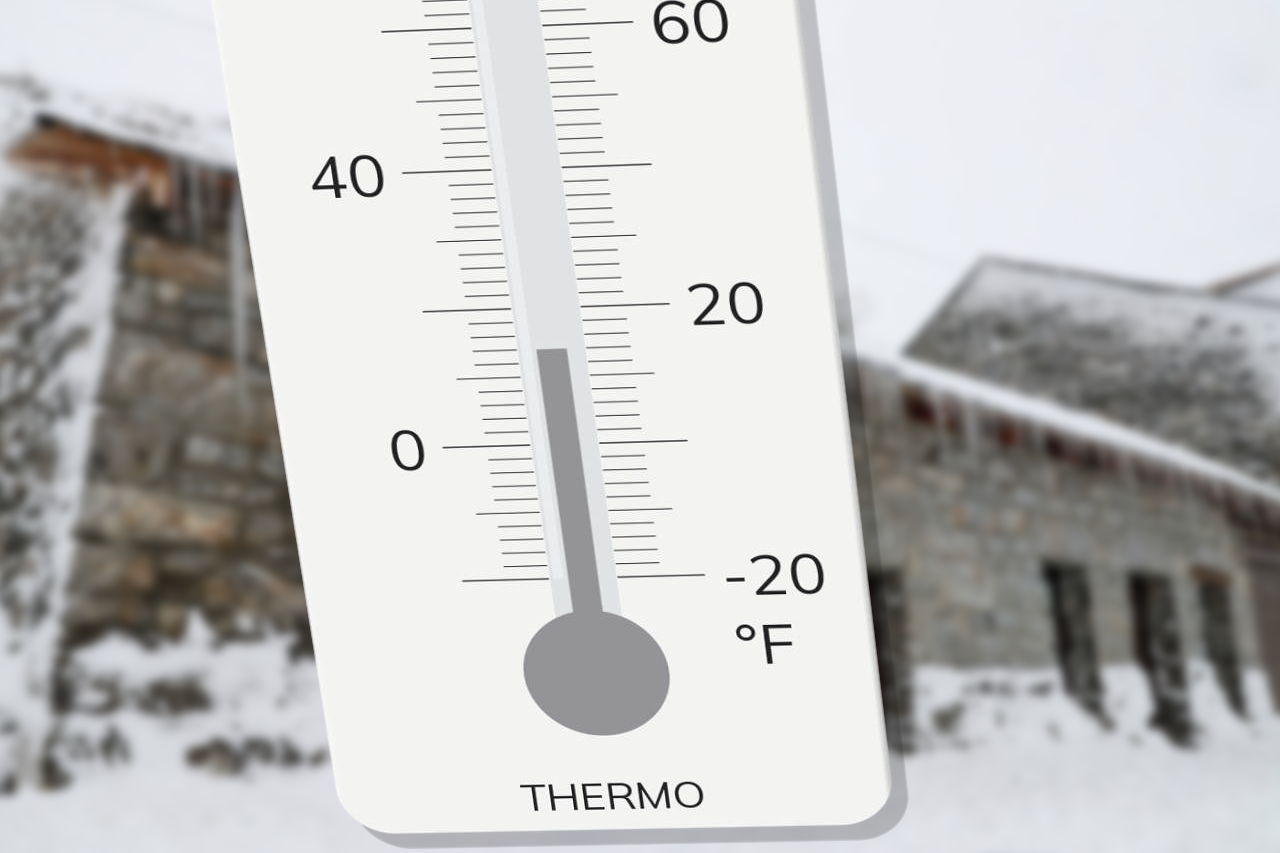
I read 14 °F
